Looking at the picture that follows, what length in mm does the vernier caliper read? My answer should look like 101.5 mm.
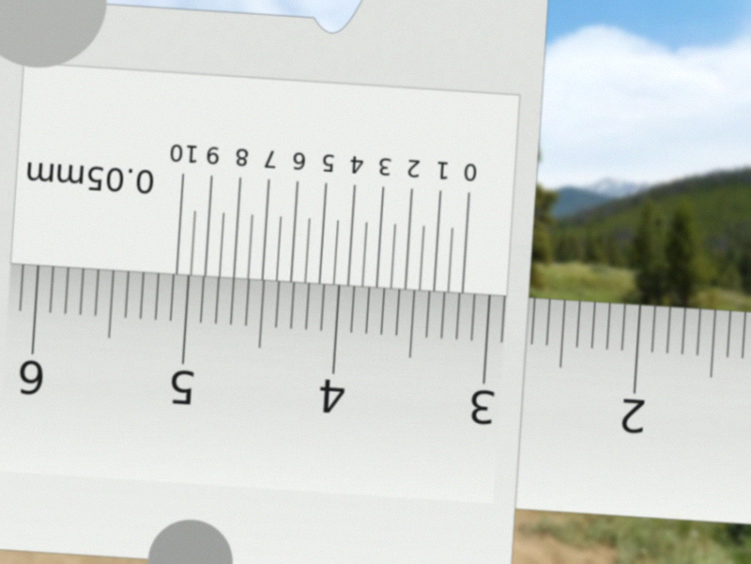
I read 31.8 mm
